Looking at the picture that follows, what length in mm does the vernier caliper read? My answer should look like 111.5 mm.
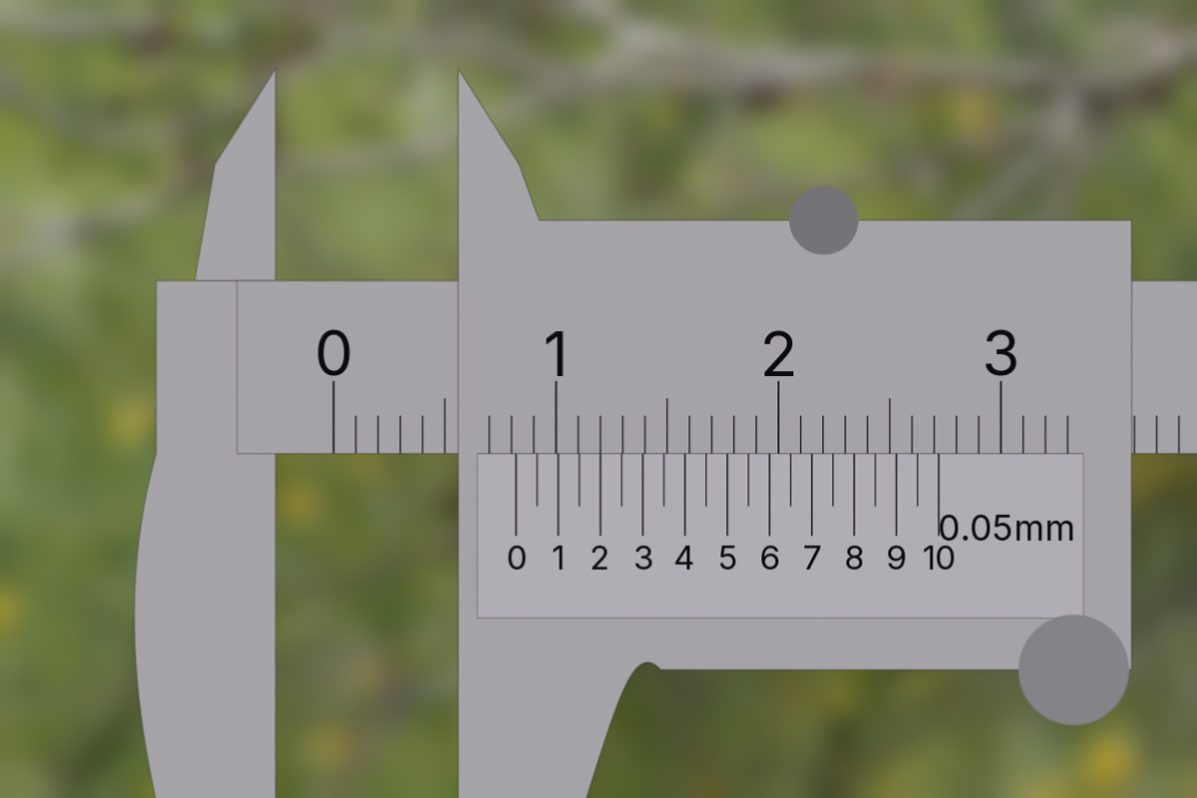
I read 8.2 mm
